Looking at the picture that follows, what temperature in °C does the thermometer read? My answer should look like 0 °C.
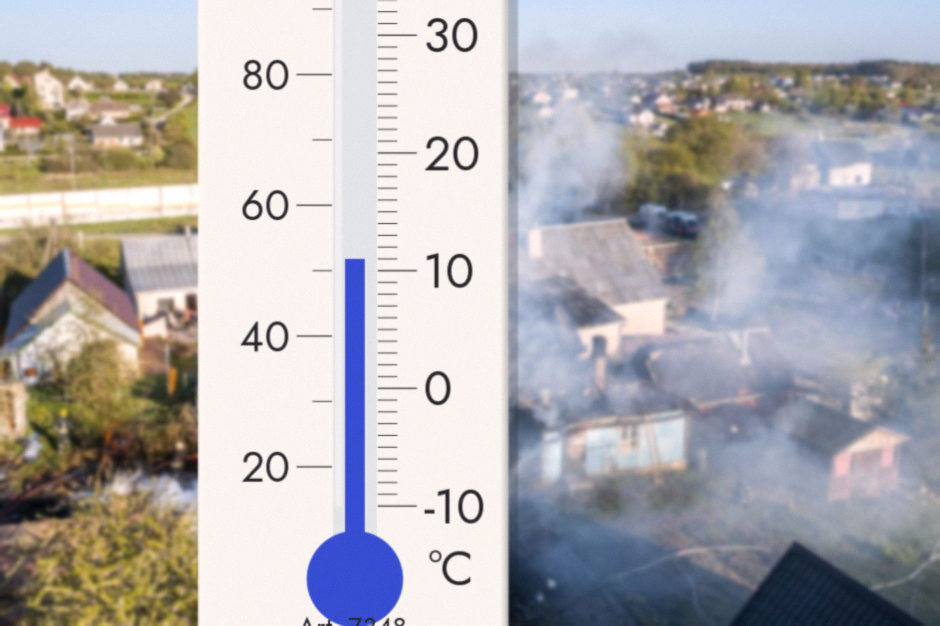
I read 11 °C
